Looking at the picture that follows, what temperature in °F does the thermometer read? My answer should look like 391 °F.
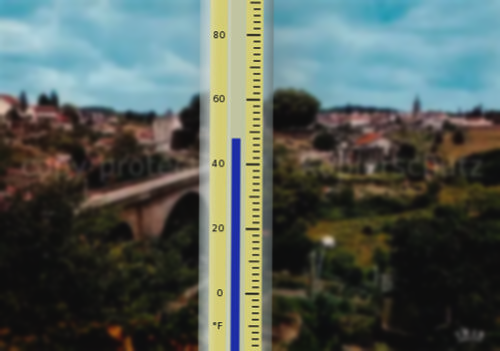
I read 48 °F
